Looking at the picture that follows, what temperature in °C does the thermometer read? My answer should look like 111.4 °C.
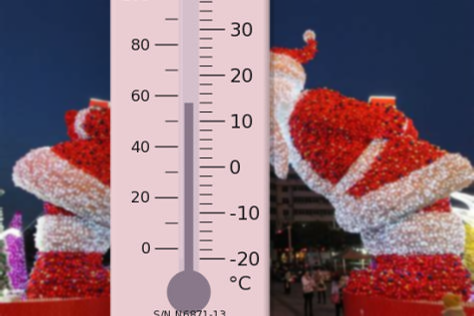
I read 14 °C
